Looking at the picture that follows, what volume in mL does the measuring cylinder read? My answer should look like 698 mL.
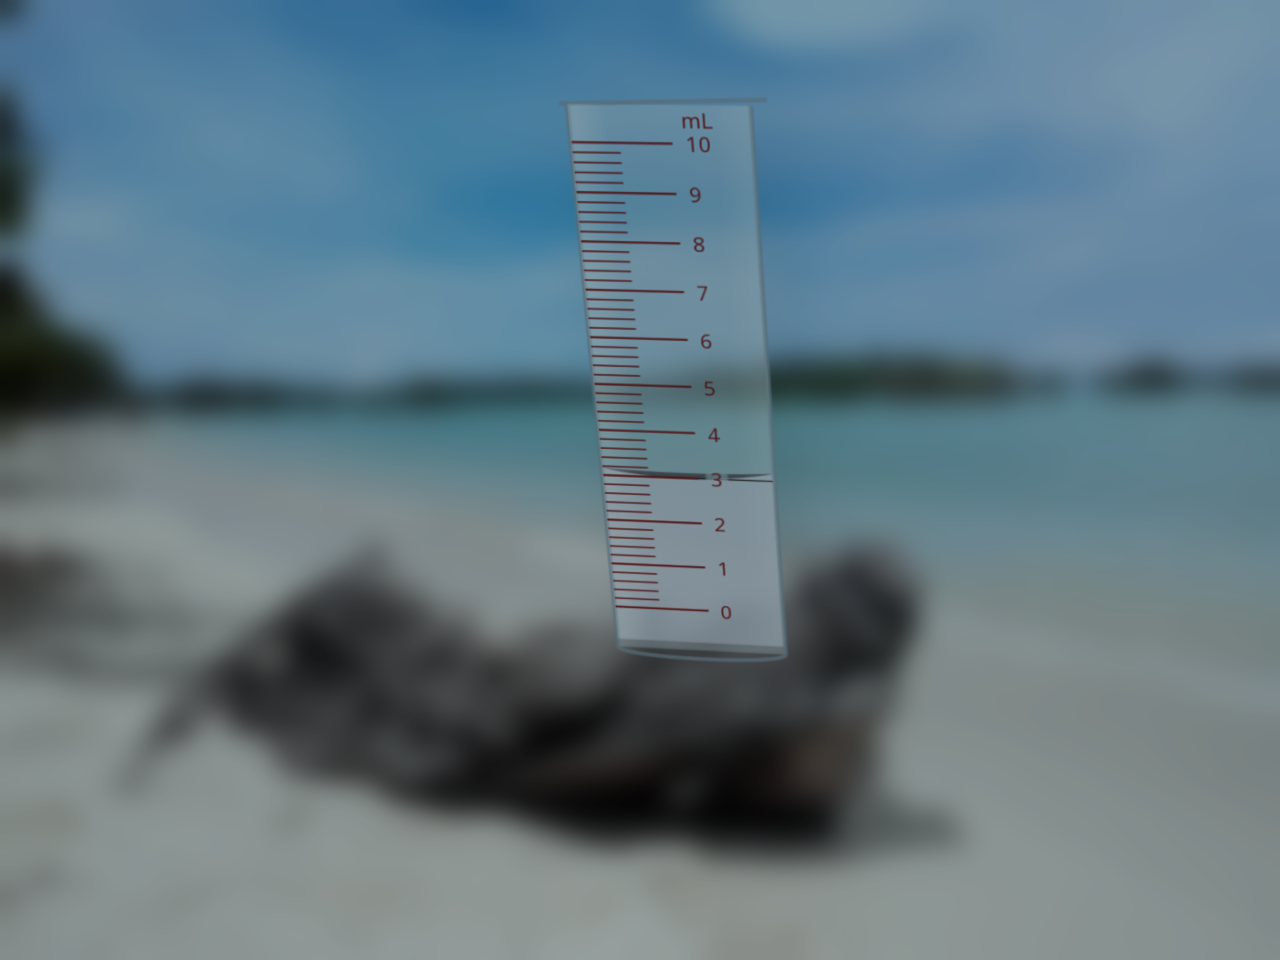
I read 3 mL
